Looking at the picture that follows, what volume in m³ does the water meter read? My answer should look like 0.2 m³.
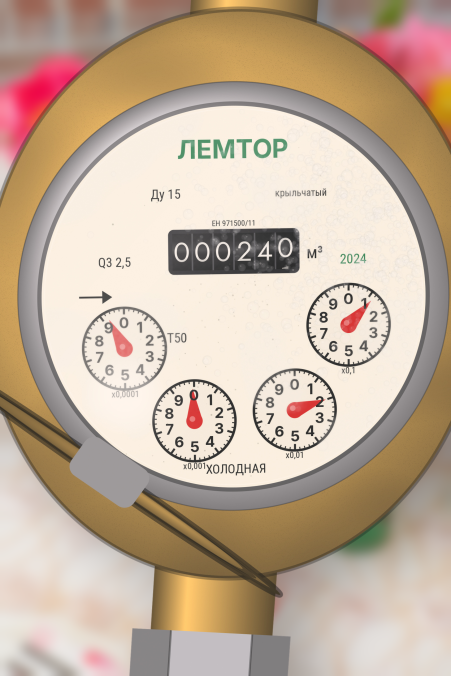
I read 240.1199 m³
